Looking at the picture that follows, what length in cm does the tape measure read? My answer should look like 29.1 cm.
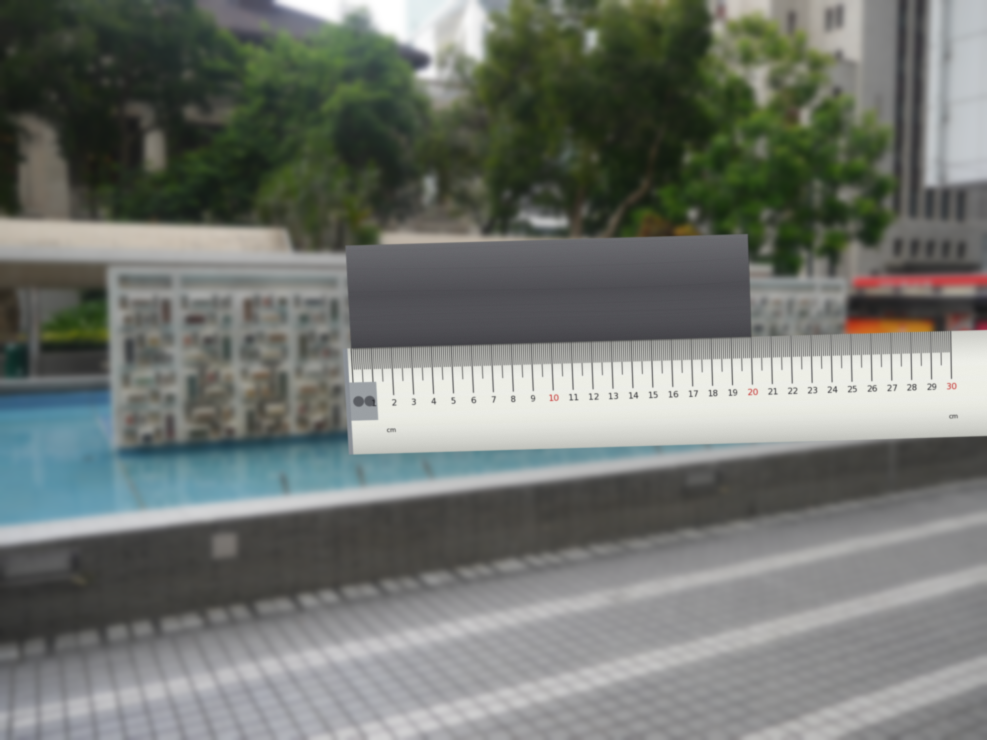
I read 20 cm
